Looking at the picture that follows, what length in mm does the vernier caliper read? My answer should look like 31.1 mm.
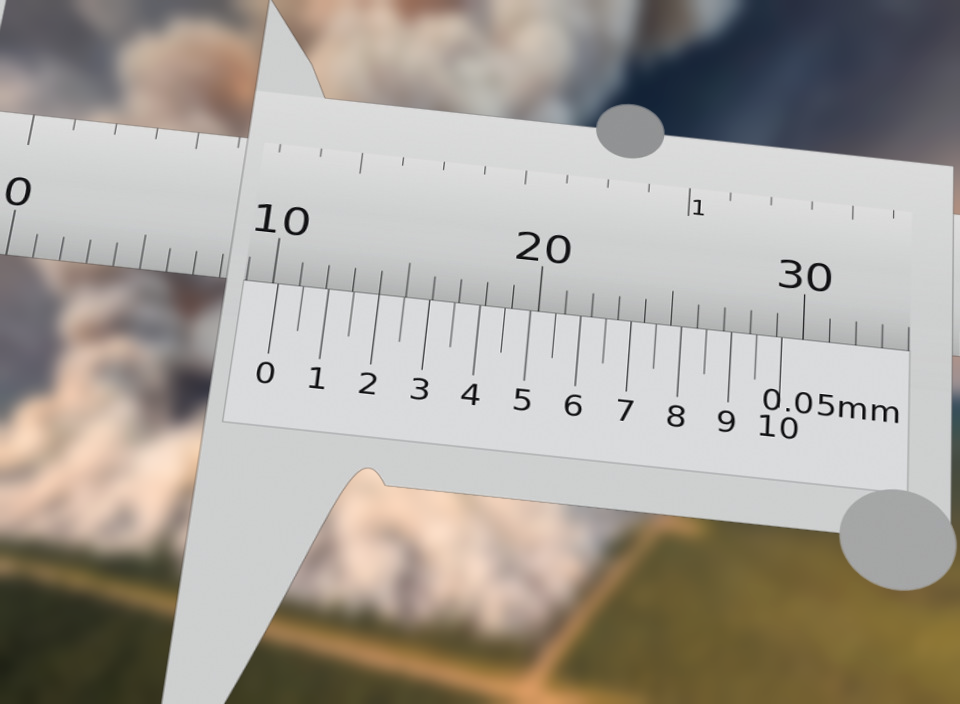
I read 10.20 mm
